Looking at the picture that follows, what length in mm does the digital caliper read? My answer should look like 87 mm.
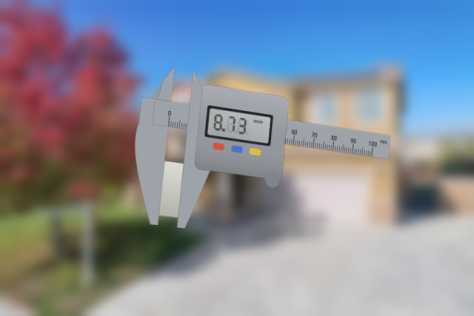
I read 8.73 mm
